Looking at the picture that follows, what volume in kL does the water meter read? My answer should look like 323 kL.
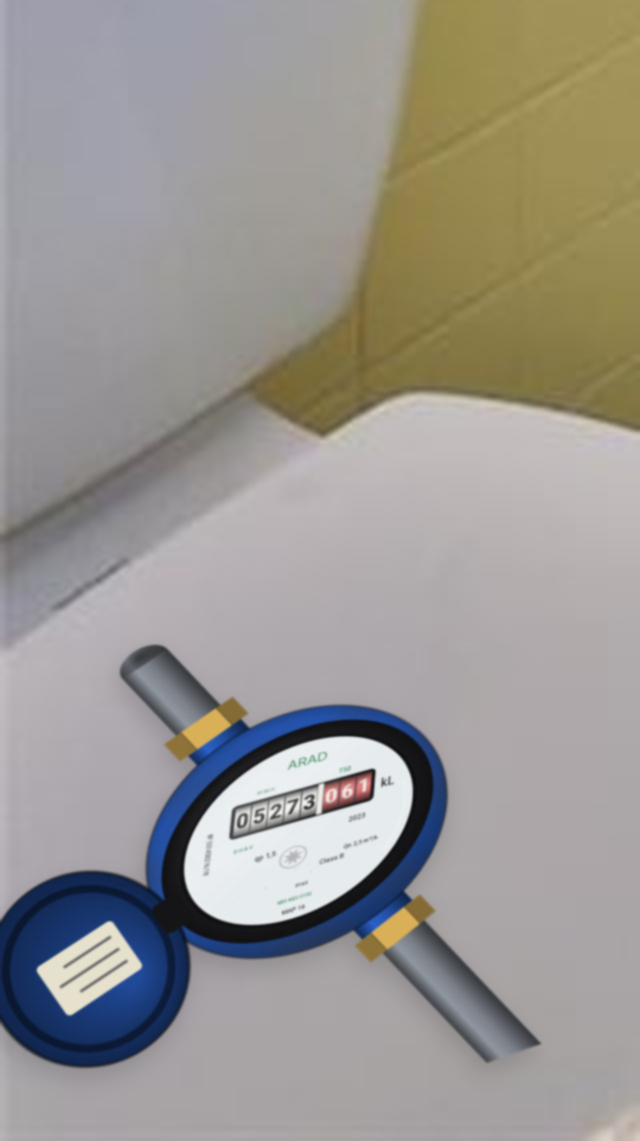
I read 5273.061 kL
